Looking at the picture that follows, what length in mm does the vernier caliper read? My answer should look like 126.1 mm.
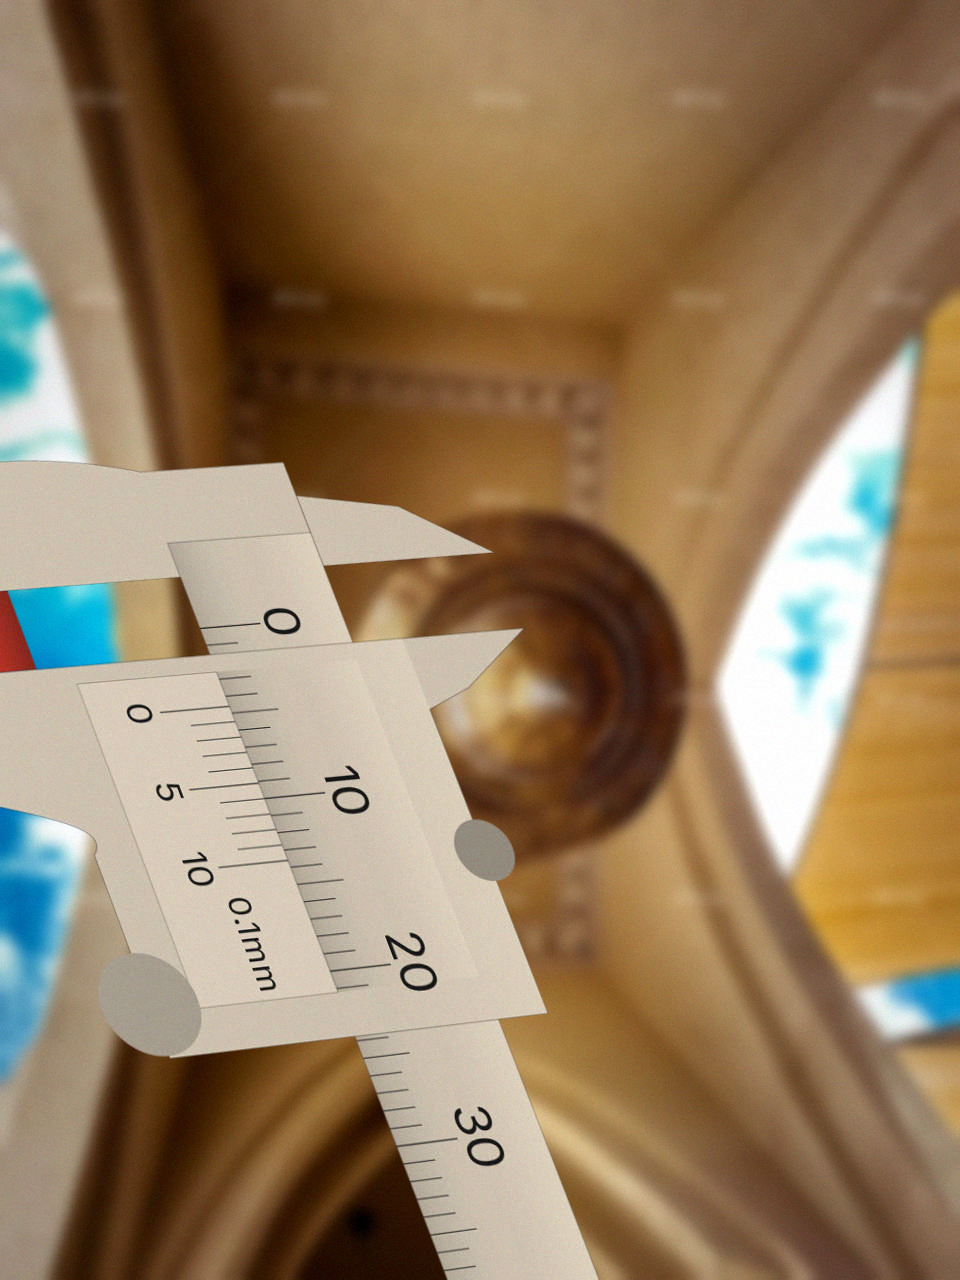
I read 4.6 mm
